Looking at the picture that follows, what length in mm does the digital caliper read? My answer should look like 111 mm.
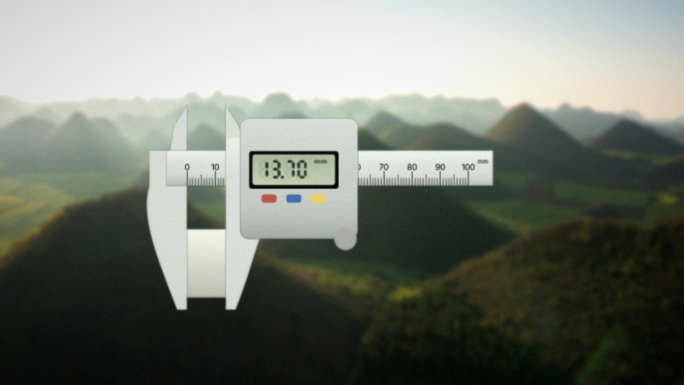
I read 13.70 mm
